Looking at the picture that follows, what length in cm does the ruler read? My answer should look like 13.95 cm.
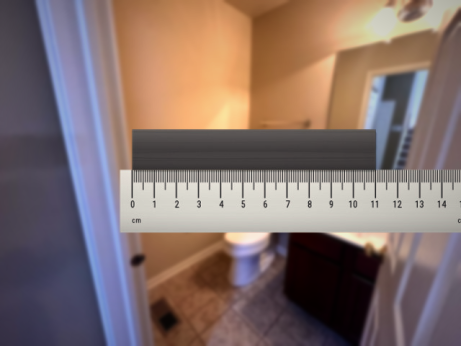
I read 11 cm
